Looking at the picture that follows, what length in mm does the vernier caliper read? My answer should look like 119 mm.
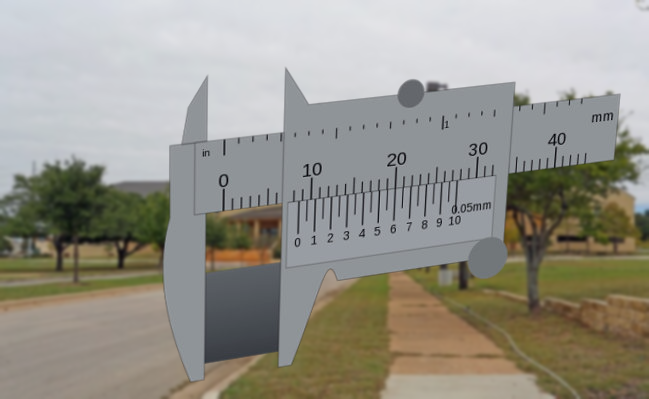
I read 8.6 mm
